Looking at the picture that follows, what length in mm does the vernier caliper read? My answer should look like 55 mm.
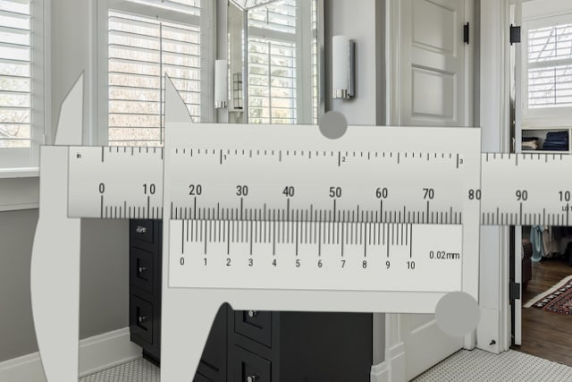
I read 17.5 mm
